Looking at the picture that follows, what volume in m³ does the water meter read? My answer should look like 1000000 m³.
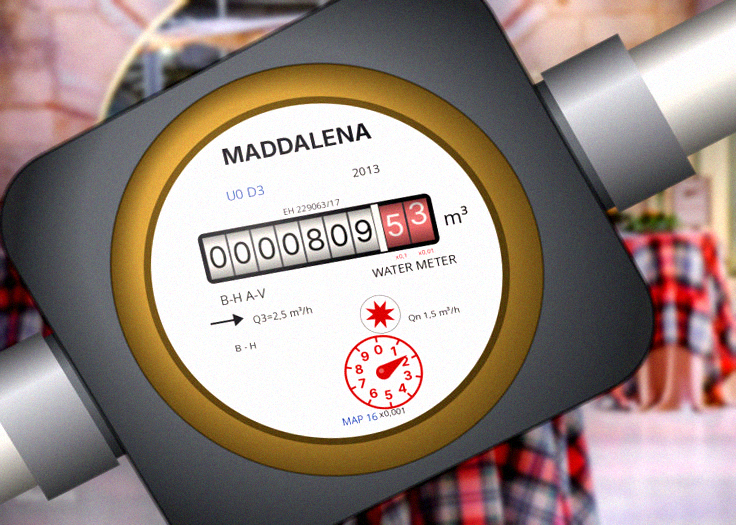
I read 809.531 m³
